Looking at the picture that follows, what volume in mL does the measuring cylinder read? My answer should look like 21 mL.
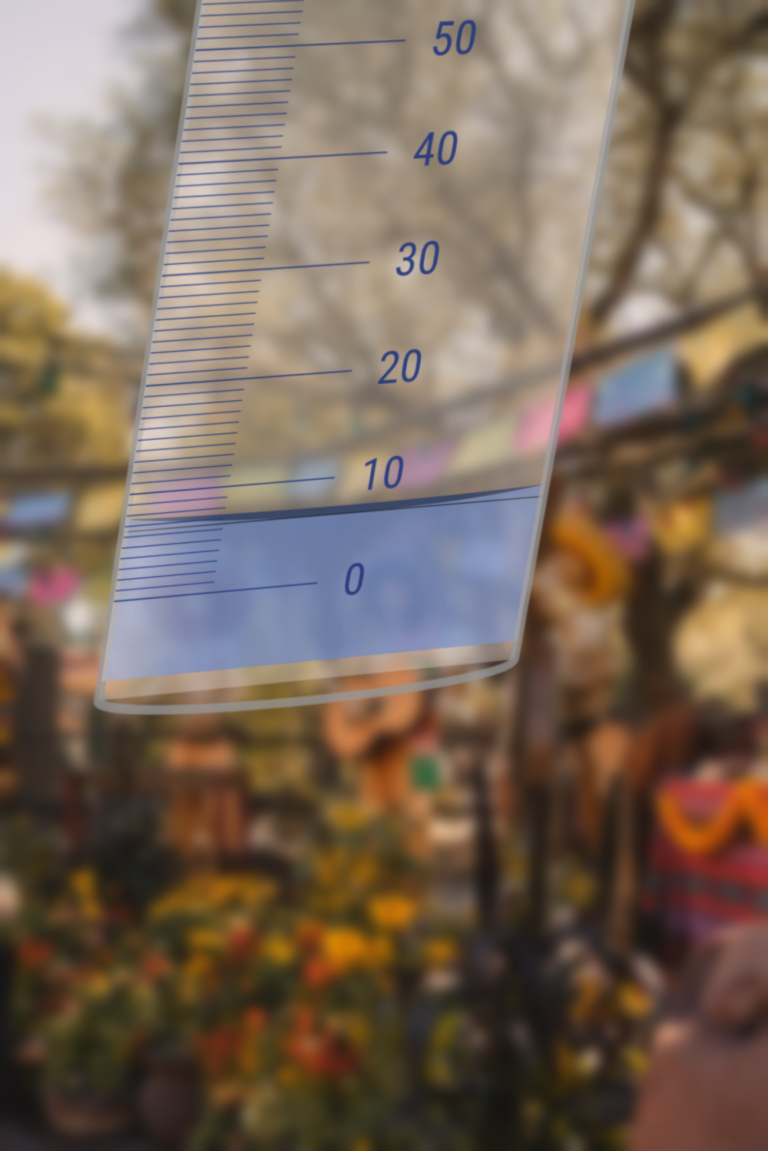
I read 6.5 mL
